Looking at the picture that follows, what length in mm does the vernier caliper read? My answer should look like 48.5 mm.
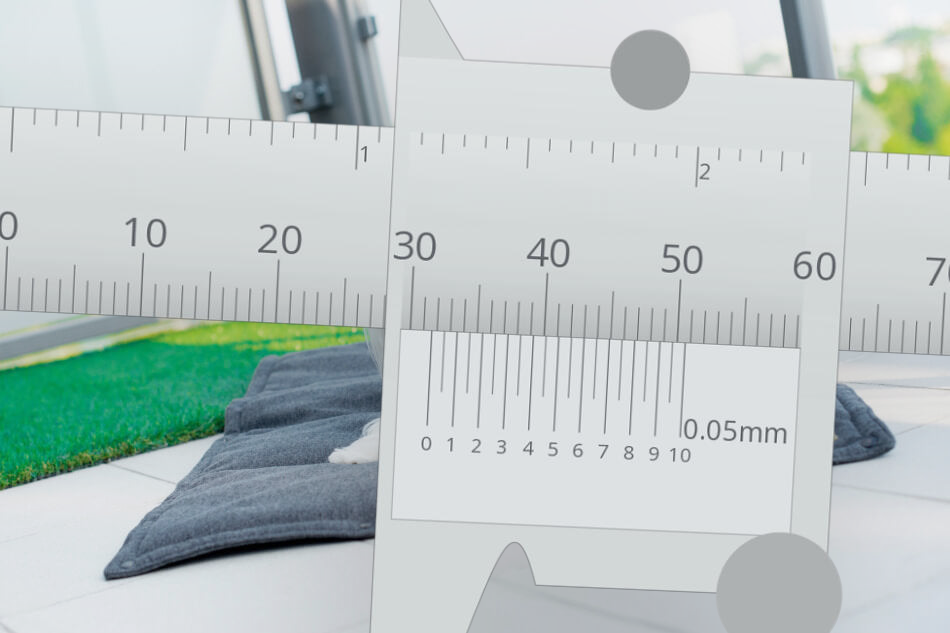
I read 31.6 mm
